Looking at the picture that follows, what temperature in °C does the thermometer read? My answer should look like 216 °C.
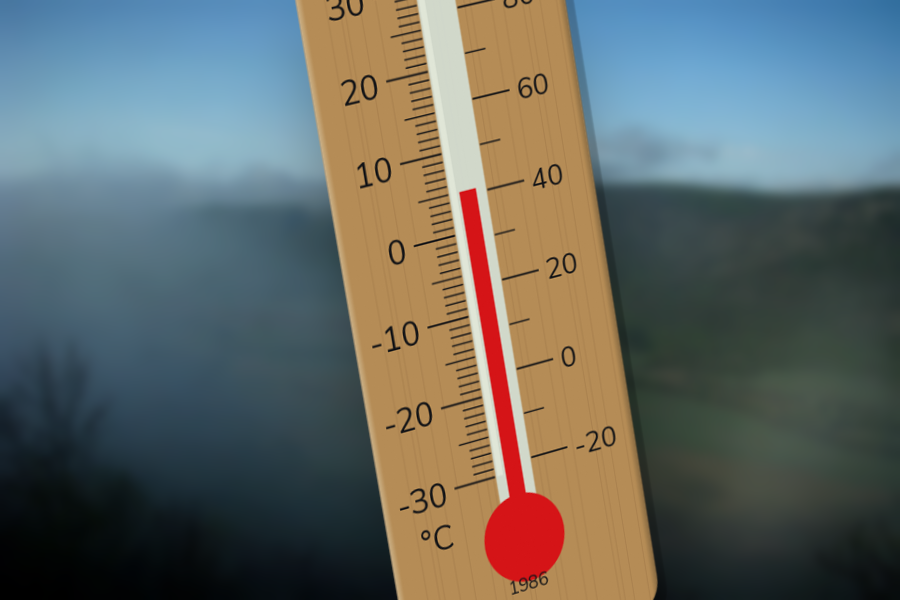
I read 5 °C
